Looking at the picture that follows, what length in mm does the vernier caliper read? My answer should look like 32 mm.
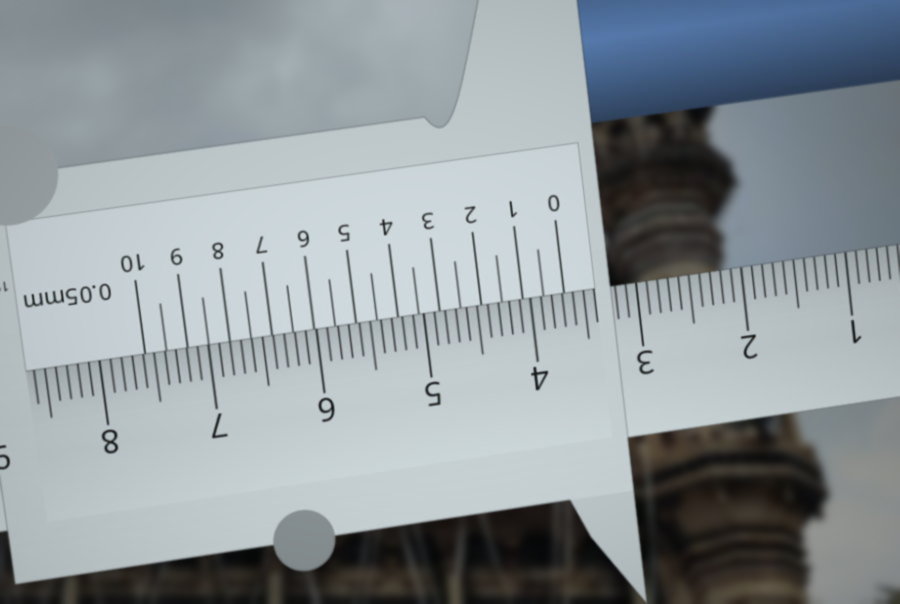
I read 36.8 mm
